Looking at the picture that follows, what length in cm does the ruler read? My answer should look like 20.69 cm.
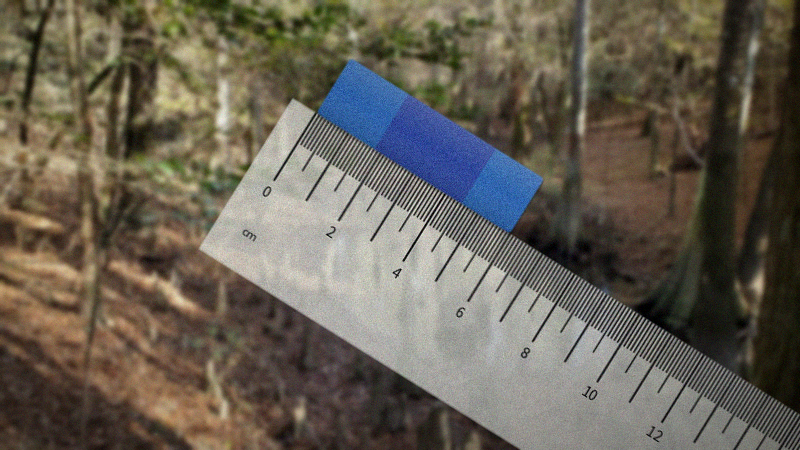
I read 6 cm
